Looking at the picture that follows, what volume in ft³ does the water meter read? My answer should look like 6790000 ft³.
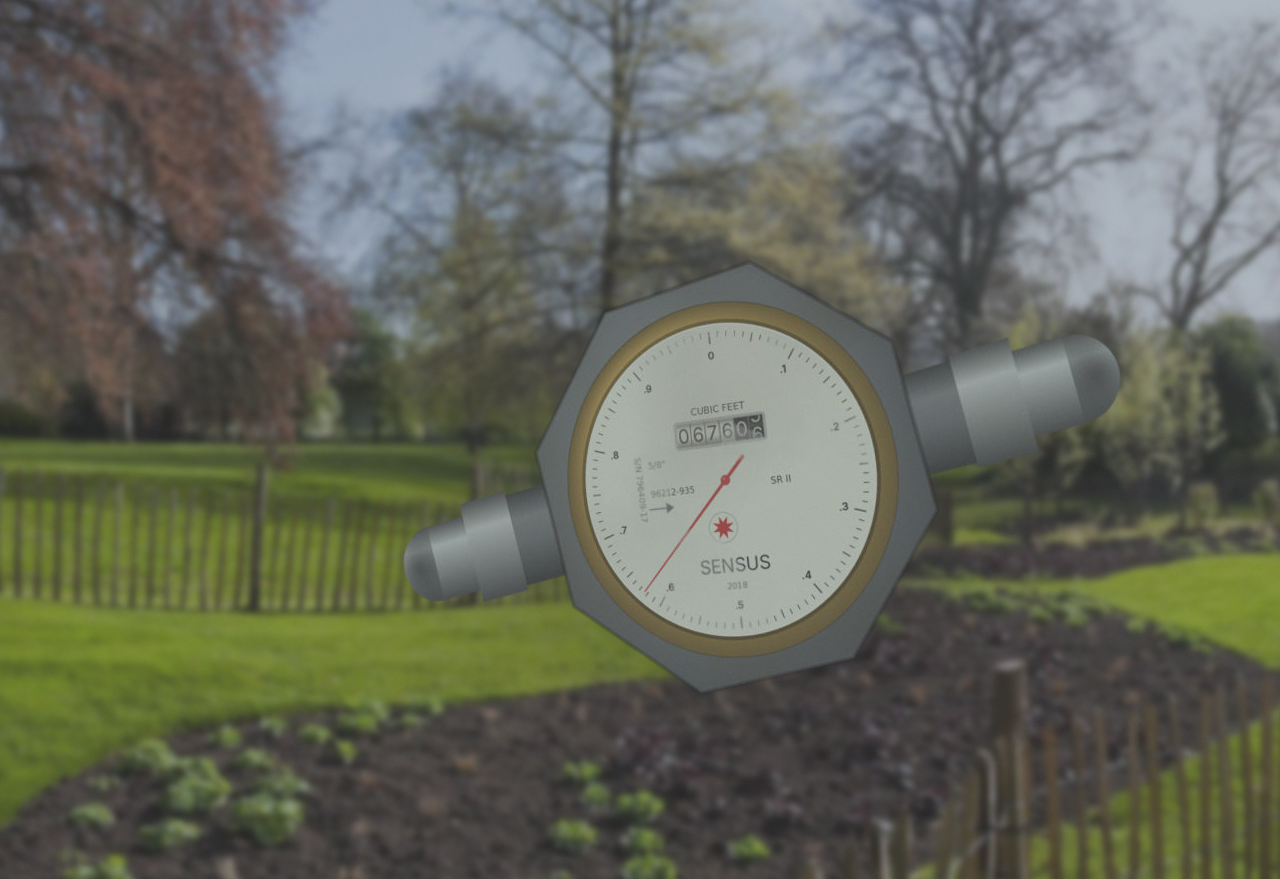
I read 67605.62 ft³
